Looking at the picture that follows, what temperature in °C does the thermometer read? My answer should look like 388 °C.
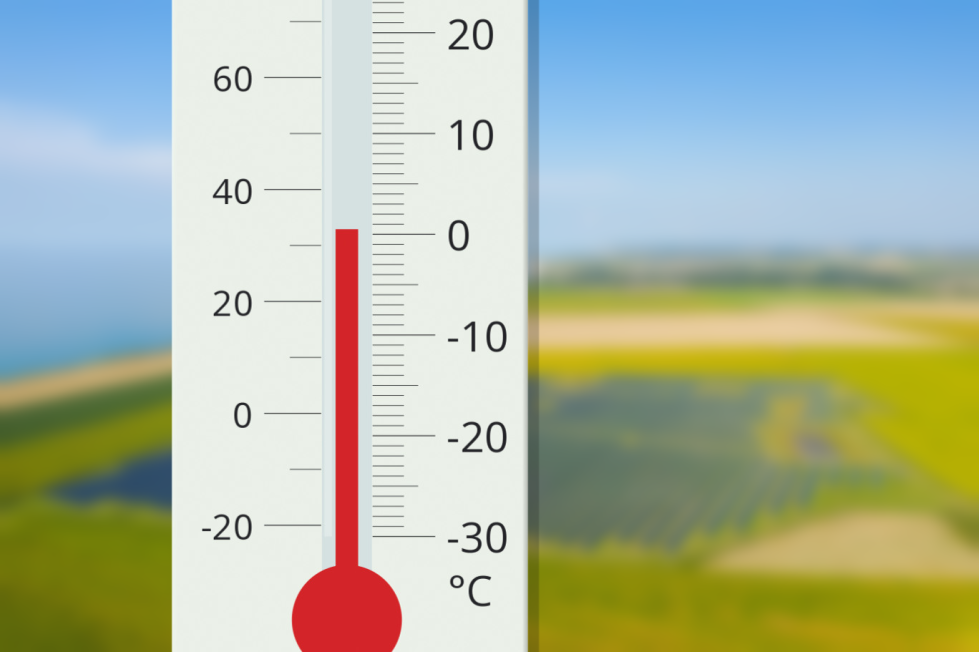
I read 0.5 °C
